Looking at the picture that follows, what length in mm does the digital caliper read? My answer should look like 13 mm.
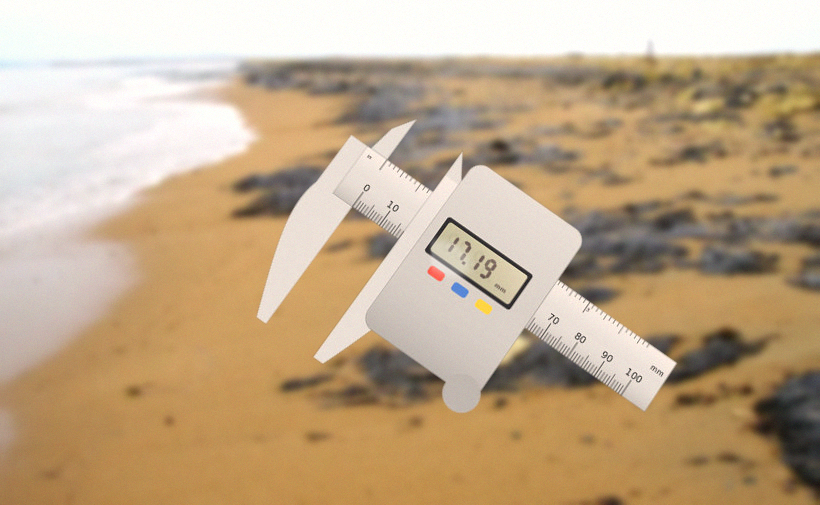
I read 17.19 mm
